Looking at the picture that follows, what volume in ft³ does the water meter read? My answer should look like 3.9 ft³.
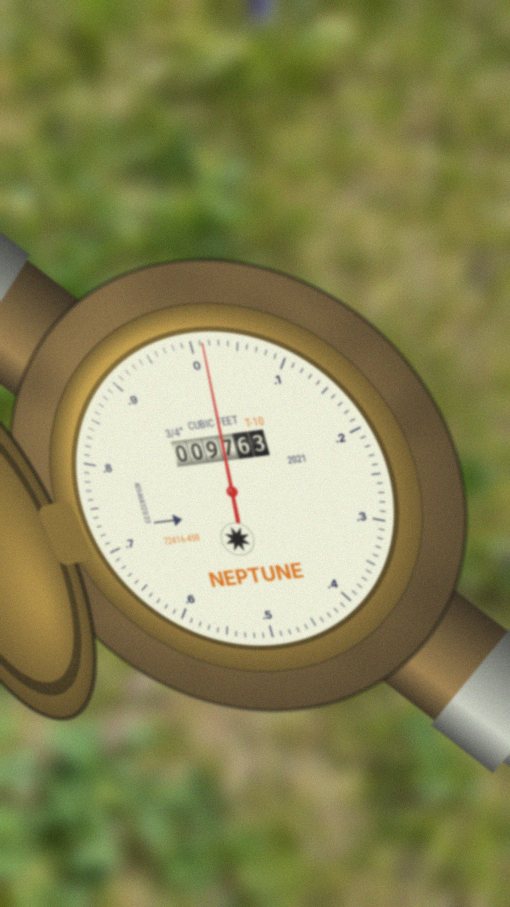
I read 9763.01 ft³
